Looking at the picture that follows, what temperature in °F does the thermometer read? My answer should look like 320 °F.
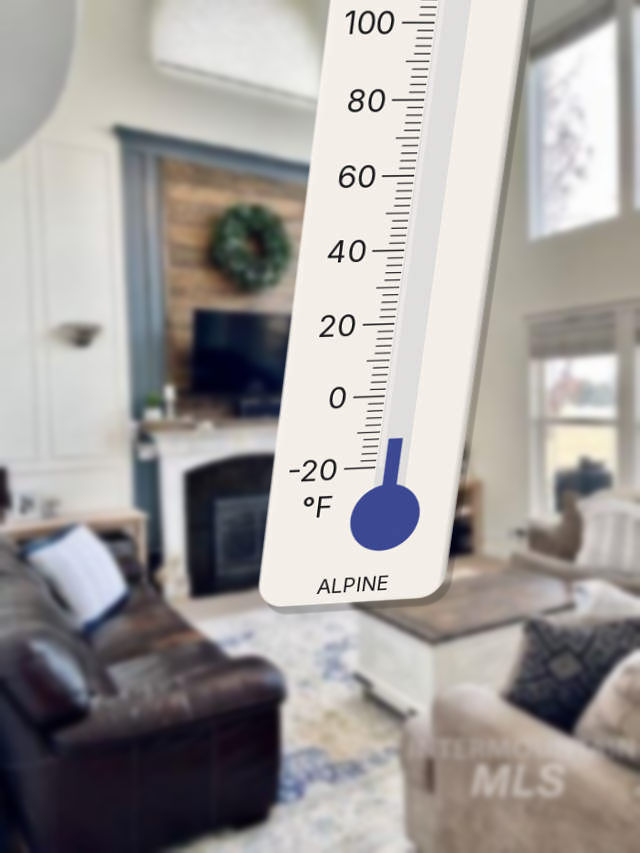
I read -12 °F
